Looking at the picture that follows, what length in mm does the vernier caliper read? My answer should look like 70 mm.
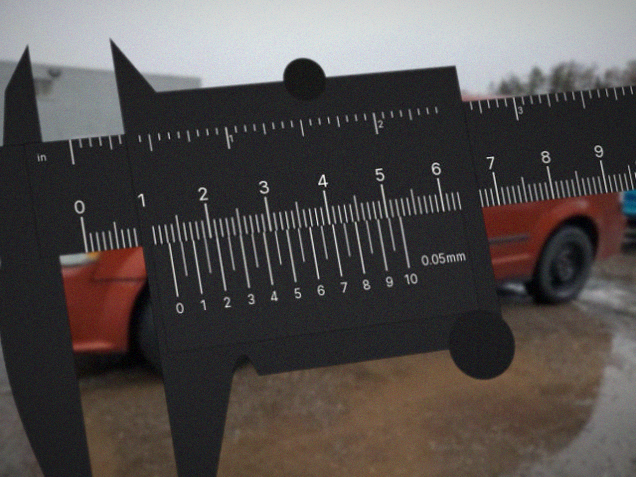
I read 13.2 mm
